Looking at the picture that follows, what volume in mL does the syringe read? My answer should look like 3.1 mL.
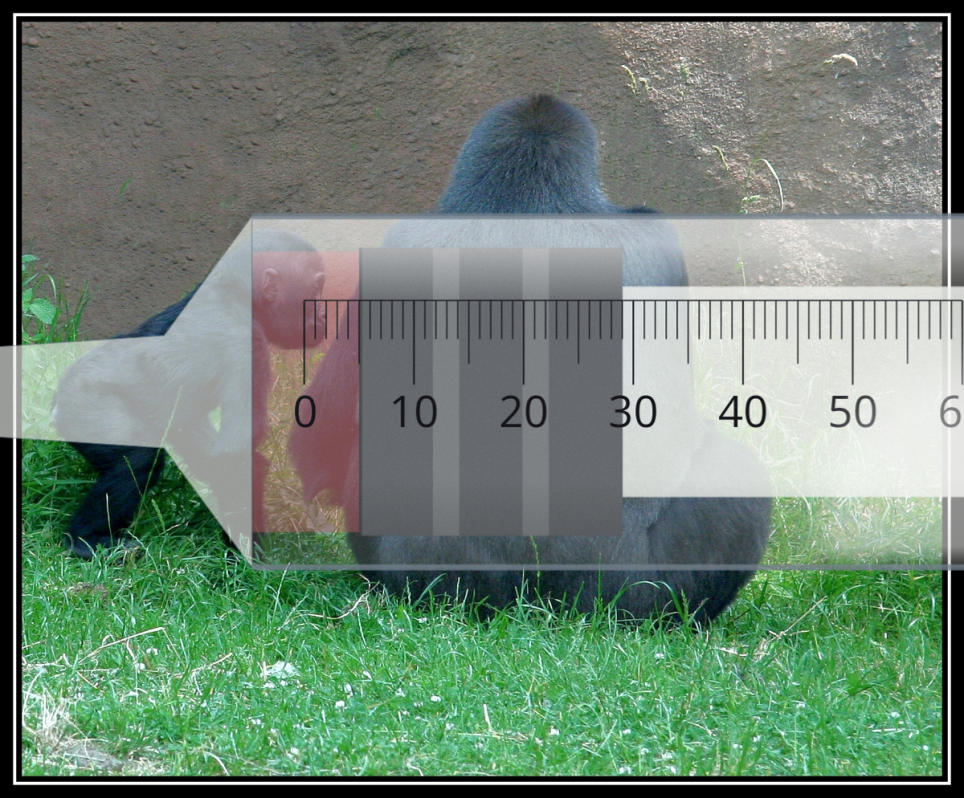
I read 5 mL
